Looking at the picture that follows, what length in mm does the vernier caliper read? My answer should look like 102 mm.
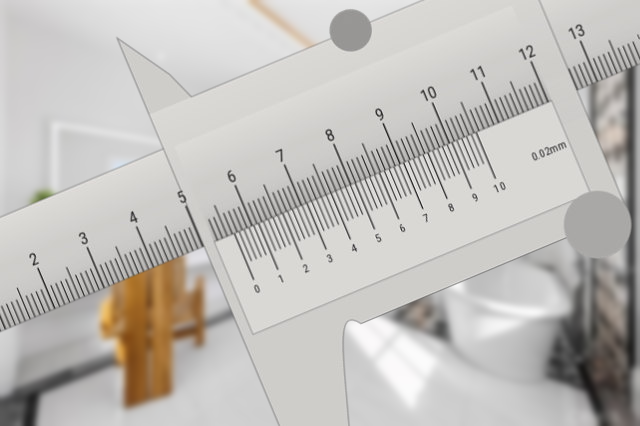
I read 56.4 mm
